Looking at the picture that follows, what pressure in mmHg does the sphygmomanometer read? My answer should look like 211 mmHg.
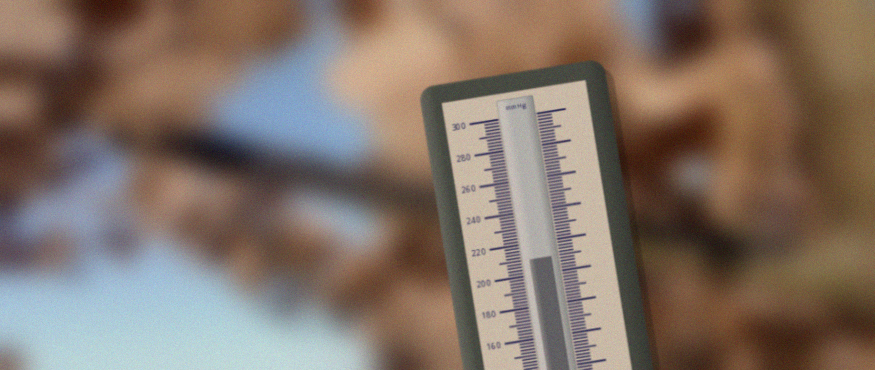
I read 210 mmHg
